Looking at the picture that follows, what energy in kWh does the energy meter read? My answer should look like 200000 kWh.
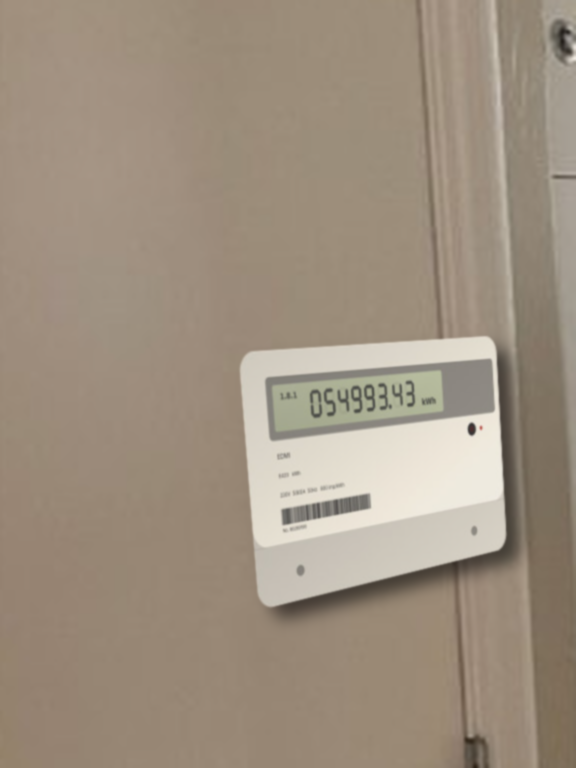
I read 54993.43 kWh
